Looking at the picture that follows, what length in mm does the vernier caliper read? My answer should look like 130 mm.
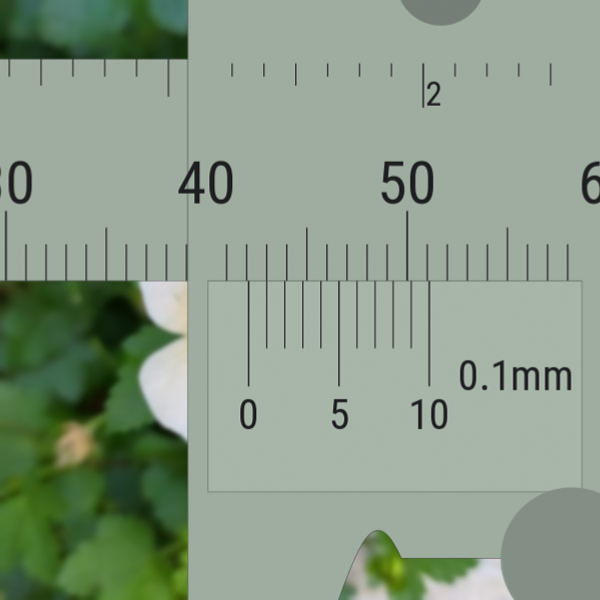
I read 42.1 mm
